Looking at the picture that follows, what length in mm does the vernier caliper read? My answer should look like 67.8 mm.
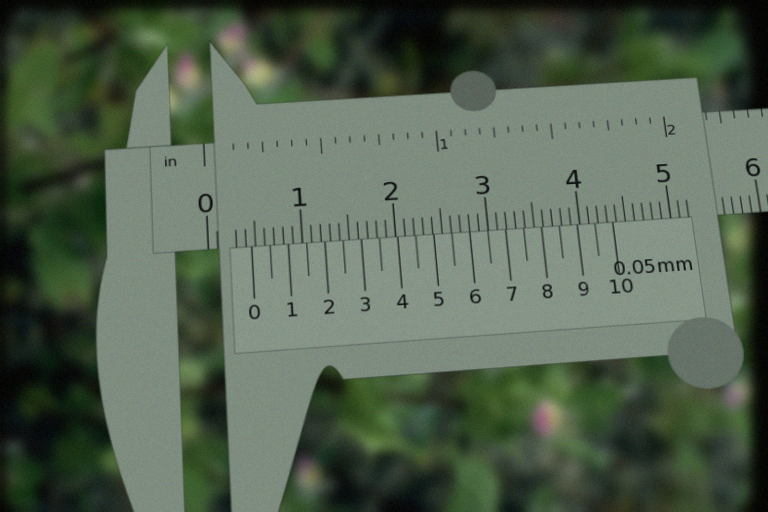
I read 4.6 mm
